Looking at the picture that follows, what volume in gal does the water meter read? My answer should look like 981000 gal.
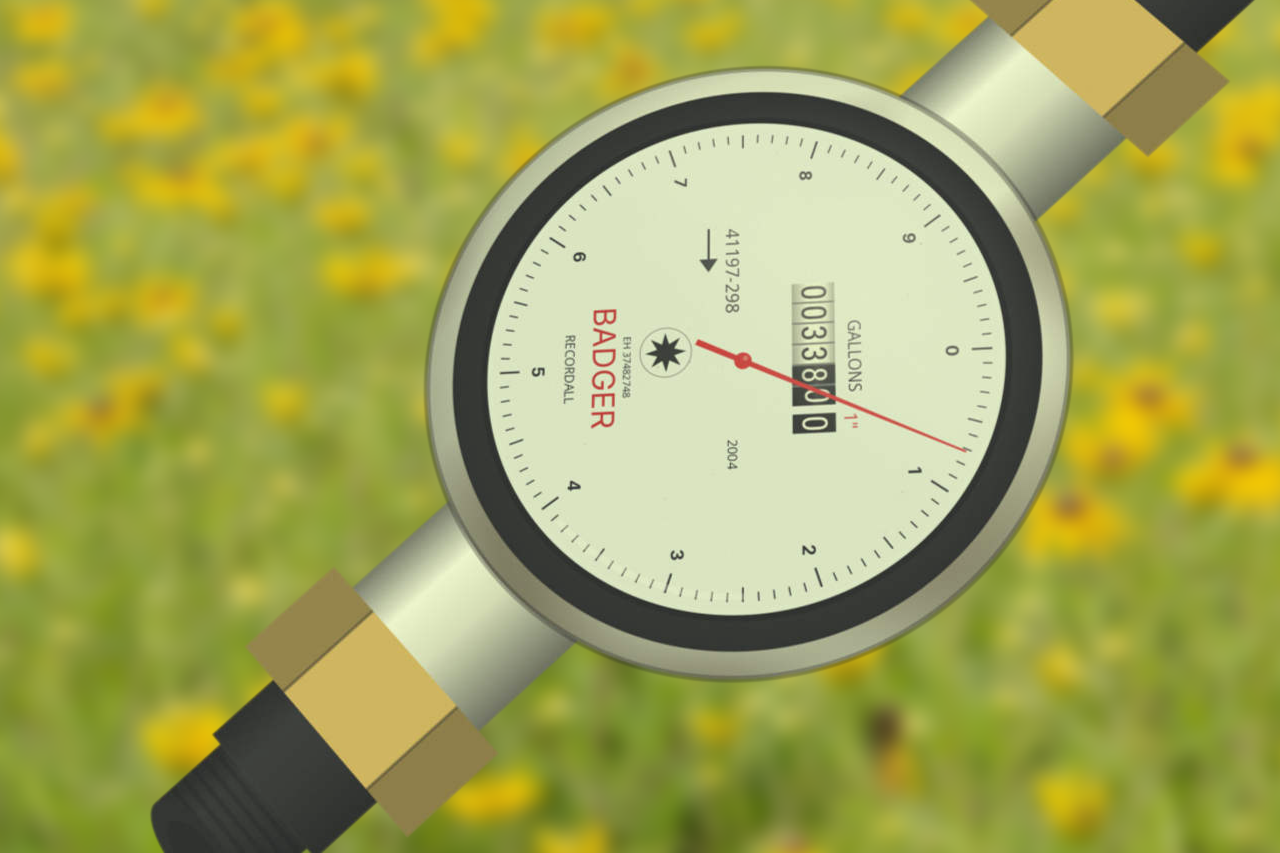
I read 33800.7 gal
